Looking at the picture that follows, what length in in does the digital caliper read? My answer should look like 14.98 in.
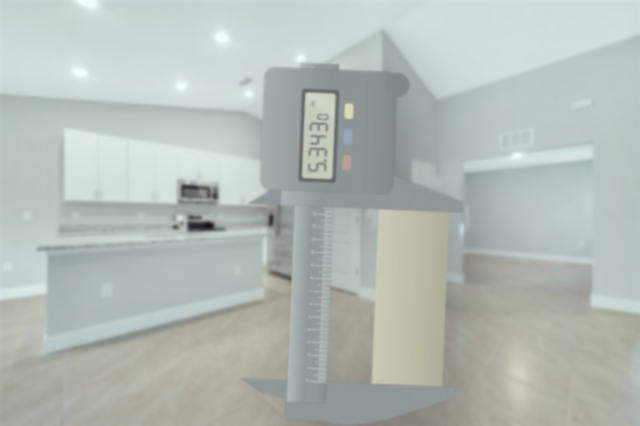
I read 5.3430 in
